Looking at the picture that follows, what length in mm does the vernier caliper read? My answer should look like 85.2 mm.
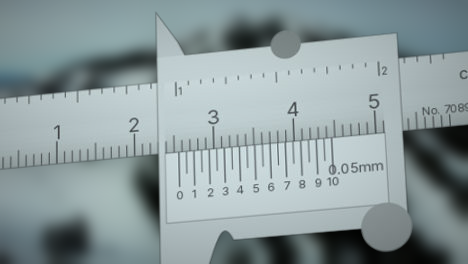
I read 25.6 mm
